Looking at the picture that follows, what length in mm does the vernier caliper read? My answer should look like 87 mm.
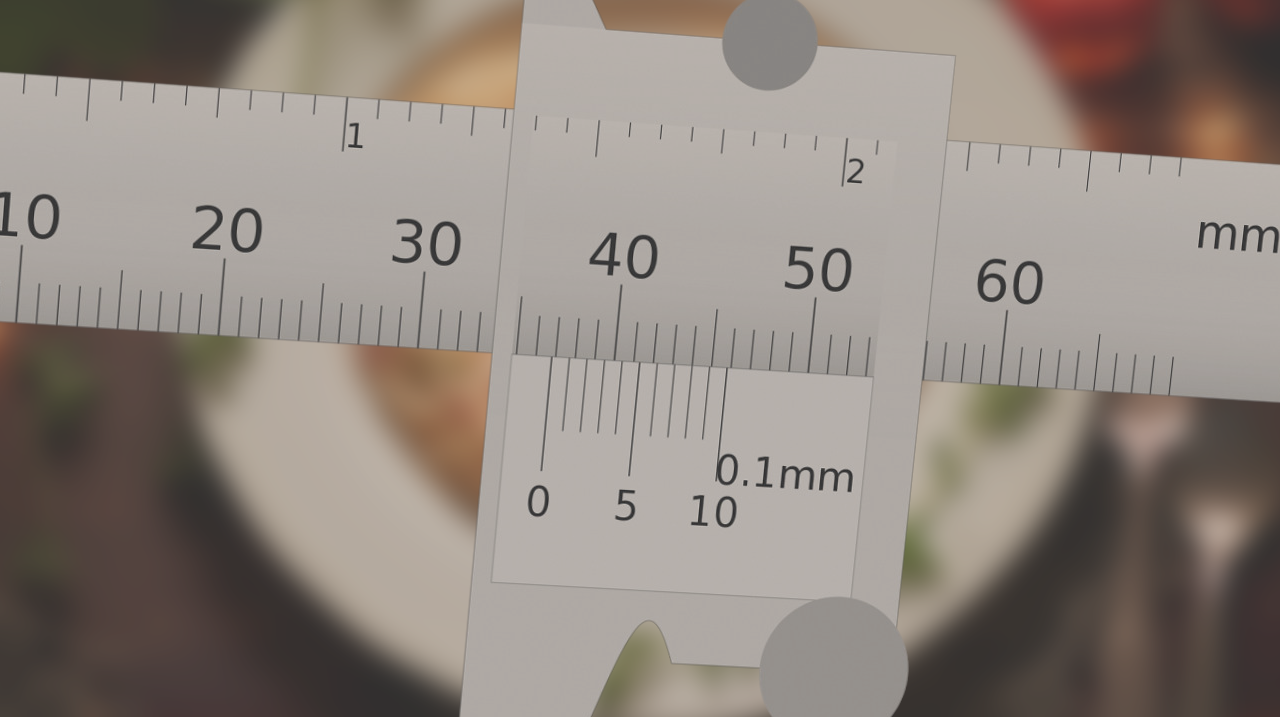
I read 36.8 mm
